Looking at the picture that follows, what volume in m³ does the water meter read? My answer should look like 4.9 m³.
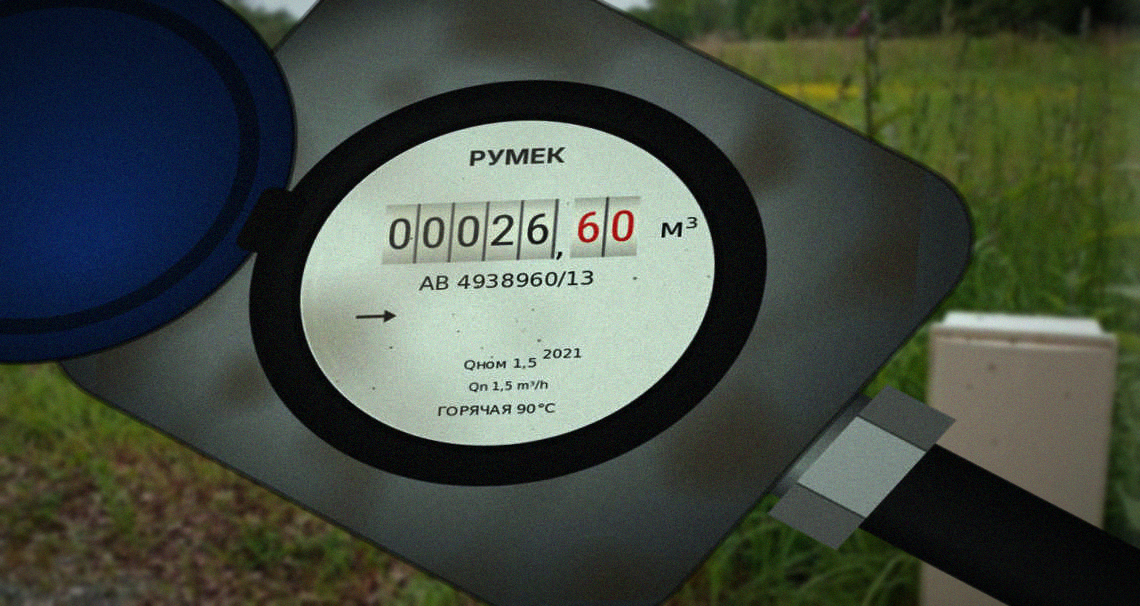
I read 26.60 m³
